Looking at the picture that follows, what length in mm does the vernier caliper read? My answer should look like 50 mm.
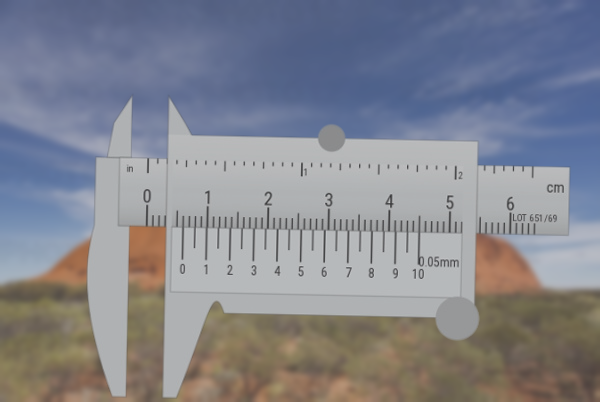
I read 6.0 mm
